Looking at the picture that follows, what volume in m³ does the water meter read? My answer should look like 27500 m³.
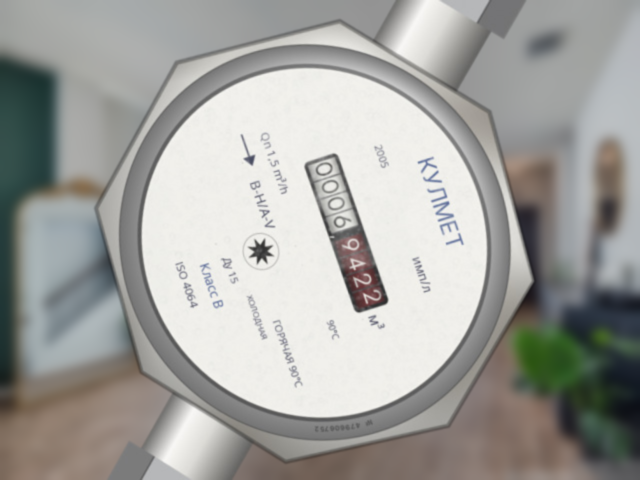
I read 6.9422 m³
